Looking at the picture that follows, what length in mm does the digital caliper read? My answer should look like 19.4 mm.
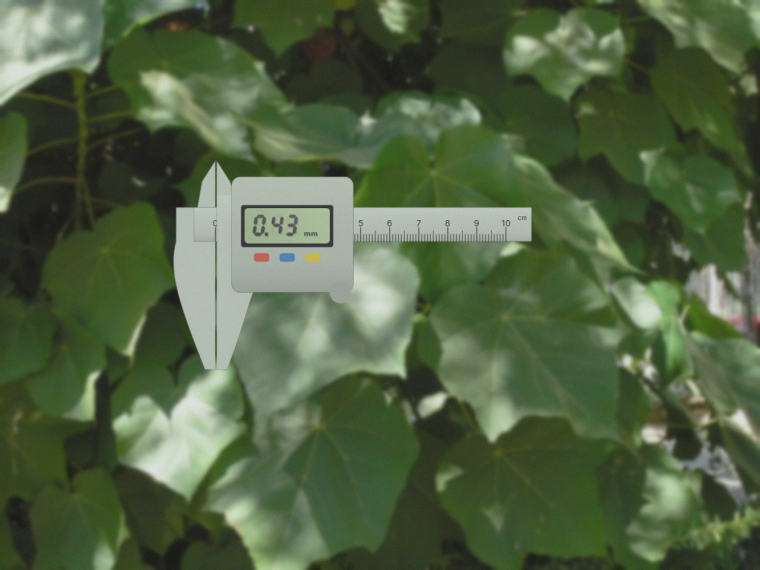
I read 0.43 mm
